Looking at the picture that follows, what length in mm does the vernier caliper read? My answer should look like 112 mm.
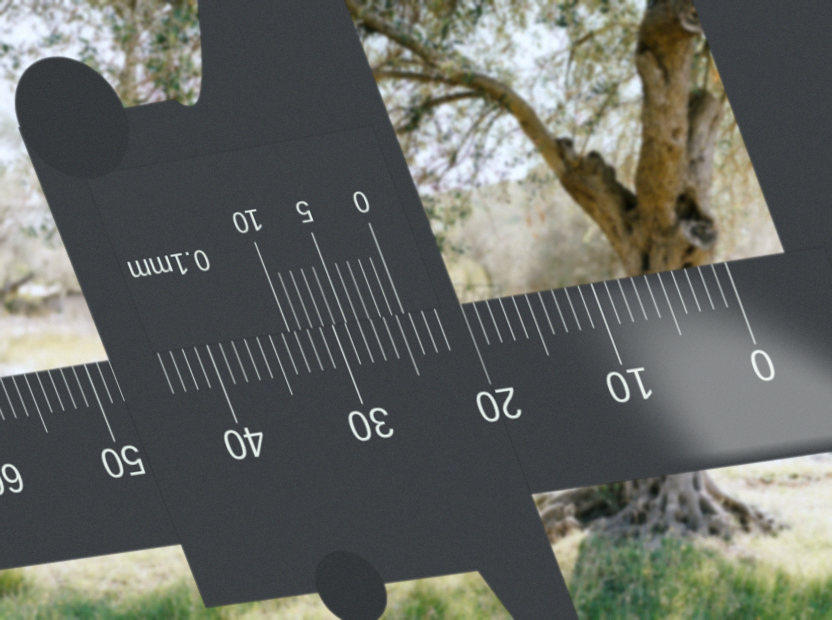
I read 24.4 mm
